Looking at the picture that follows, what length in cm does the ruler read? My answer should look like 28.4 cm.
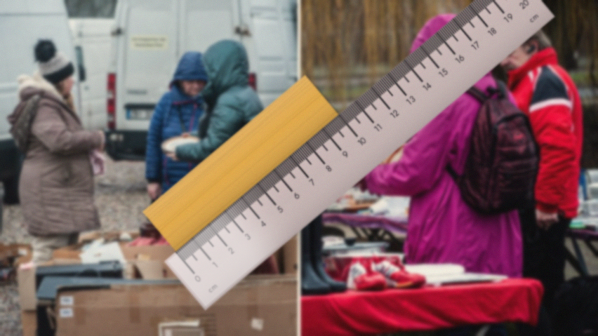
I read 10 cm
